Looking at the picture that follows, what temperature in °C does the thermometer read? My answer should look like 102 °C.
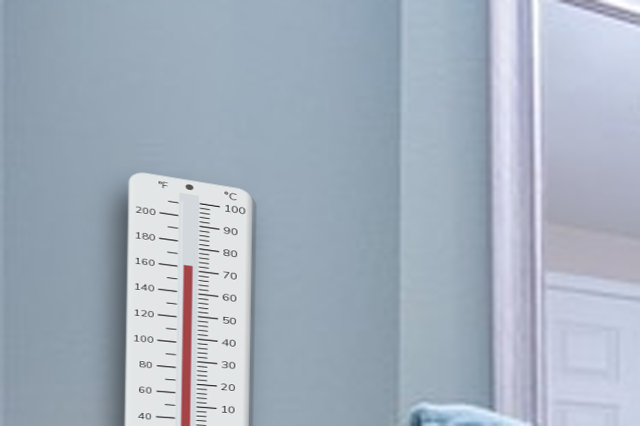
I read 72 °C
